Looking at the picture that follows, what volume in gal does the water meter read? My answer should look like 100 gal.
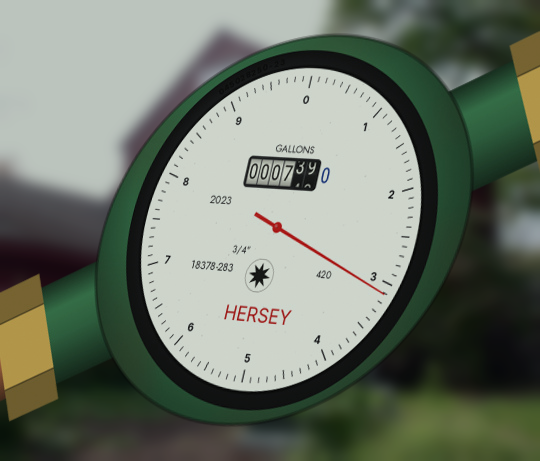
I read 7393.1 gal
